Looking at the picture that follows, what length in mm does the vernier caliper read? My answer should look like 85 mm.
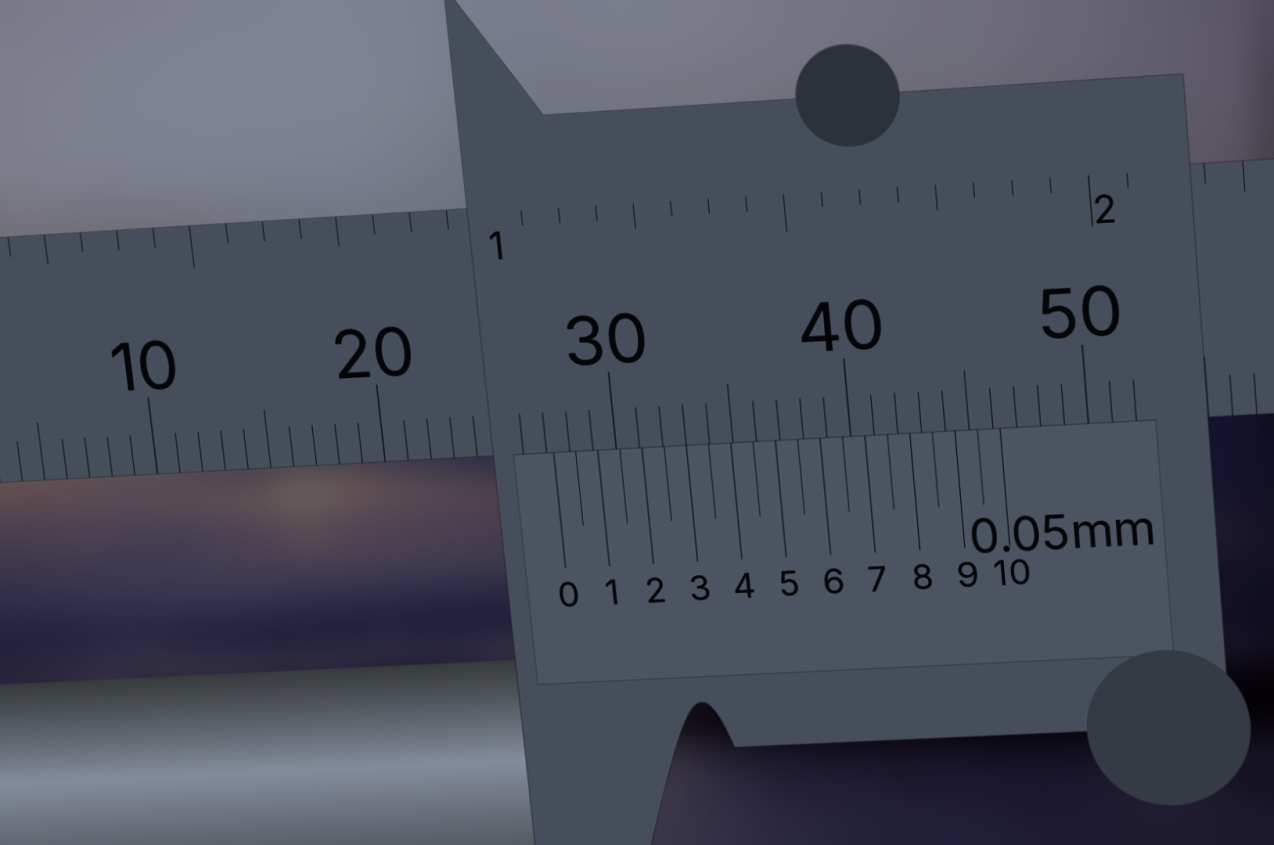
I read 27.30 mm
